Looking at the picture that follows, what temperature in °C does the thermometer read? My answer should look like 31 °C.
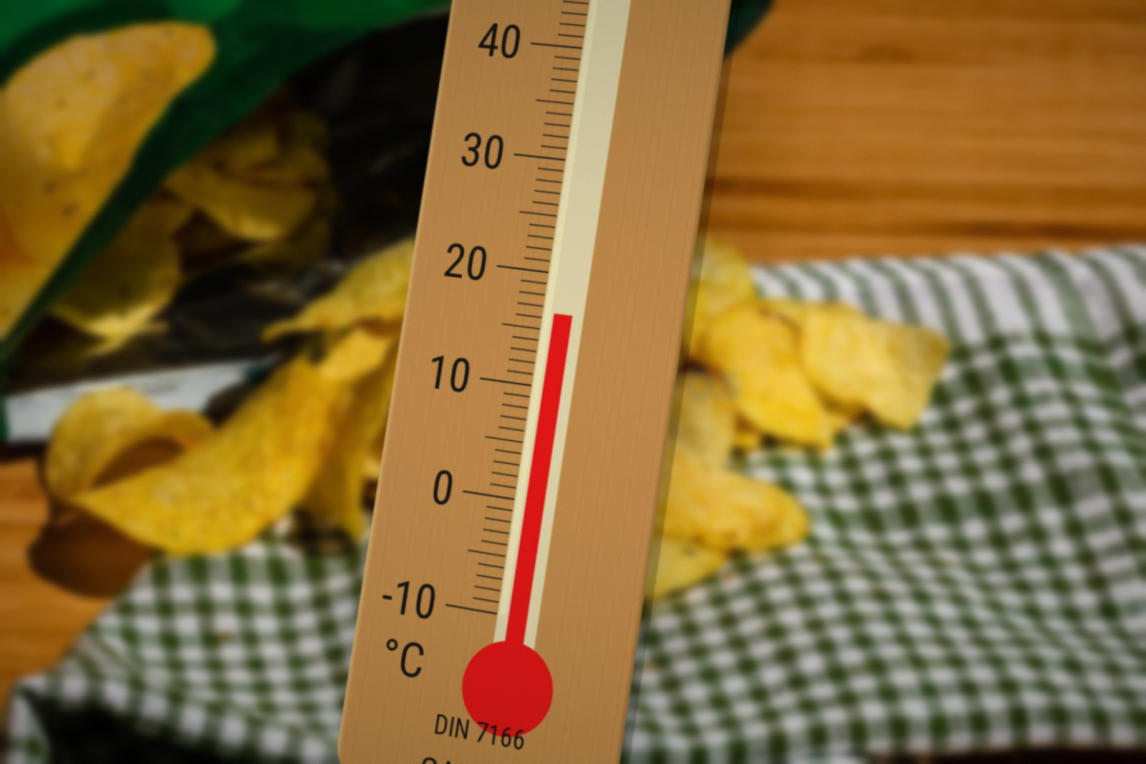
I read 16.5 °C
